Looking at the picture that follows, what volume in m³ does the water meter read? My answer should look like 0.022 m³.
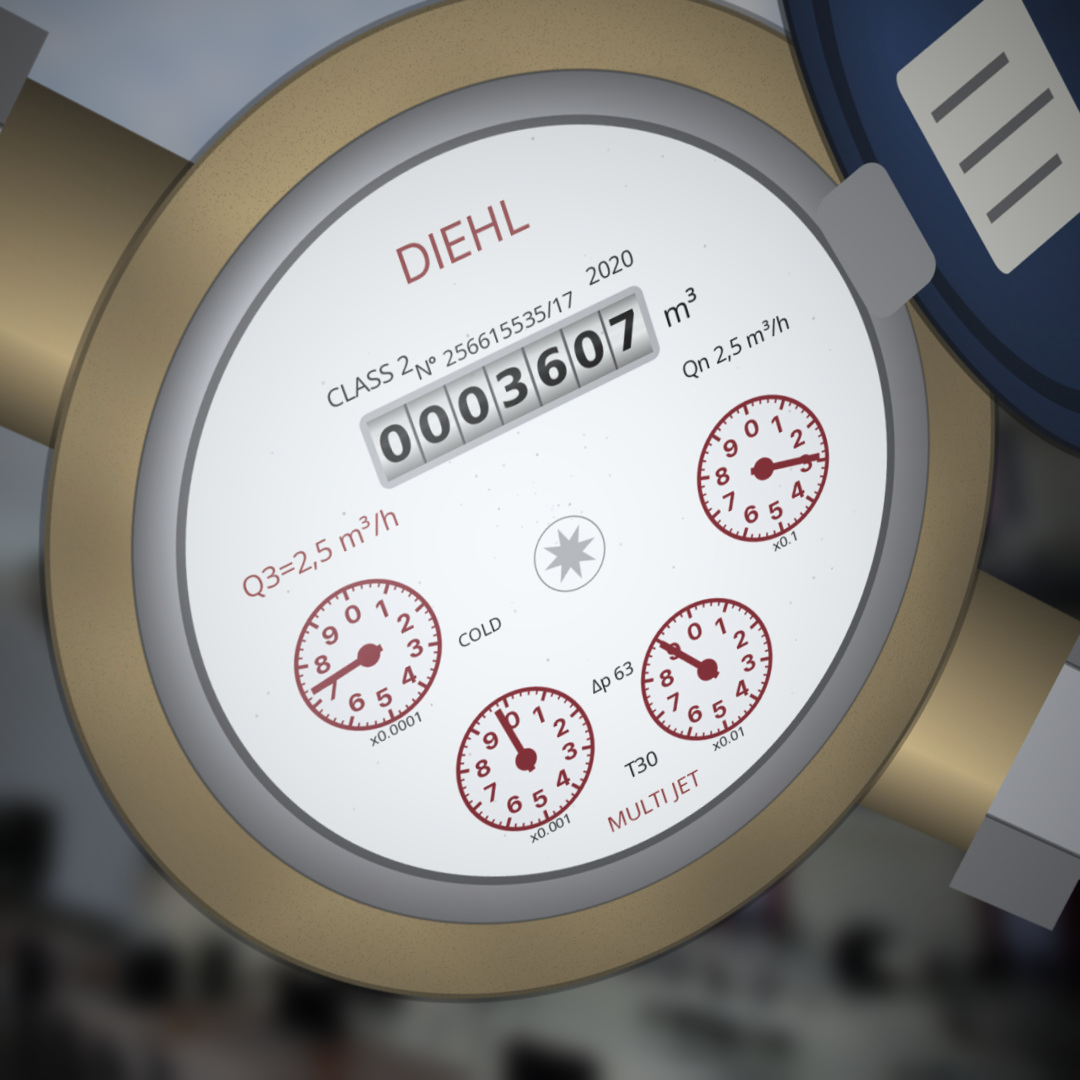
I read 3607.2897 m³
